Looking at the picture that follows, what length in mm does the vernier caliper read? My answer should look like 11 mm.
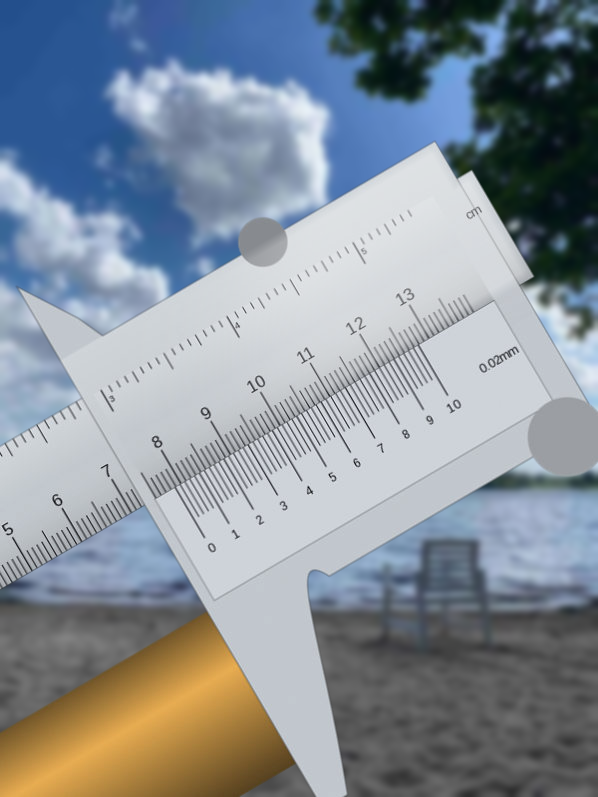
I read 78.8 mm
